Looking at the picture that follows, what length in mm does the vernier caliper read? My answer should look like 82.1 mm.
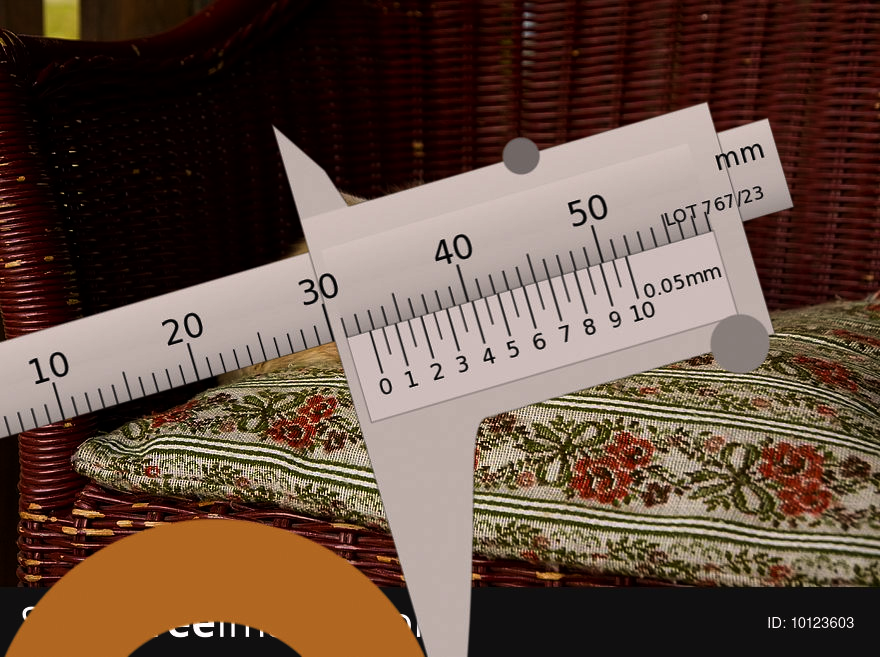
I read 32.7 mm
